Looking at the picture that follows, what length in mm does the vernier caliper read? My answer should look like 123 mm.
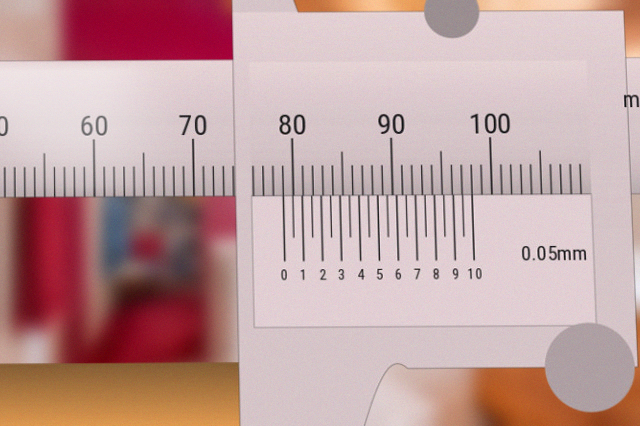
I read 79.0 mm
